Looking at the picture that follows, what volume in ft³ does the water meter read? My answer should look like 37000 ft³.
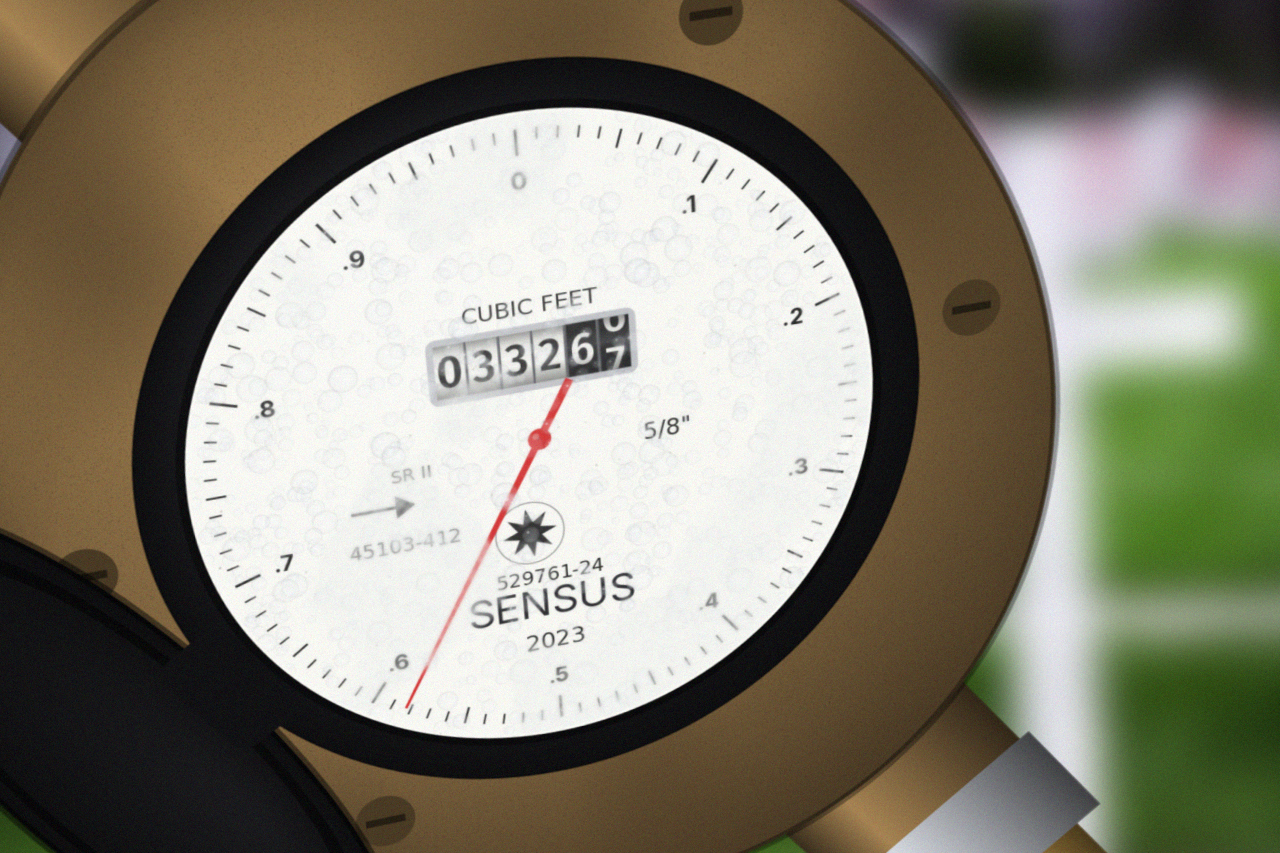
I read 33266.58 ft³
